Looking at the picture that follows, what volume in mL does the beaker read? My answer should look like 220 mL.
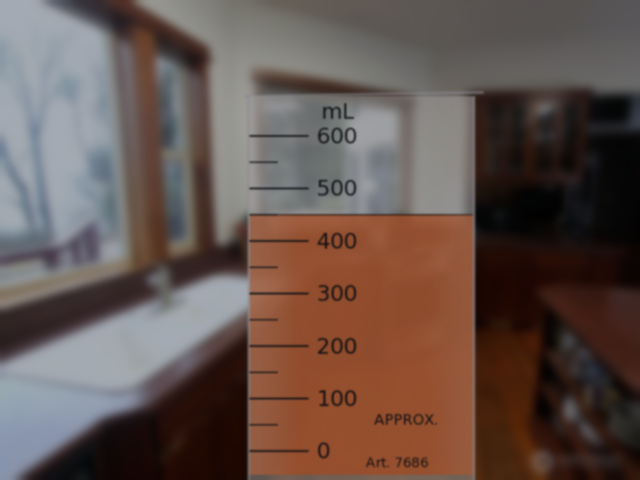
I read 450 mL
